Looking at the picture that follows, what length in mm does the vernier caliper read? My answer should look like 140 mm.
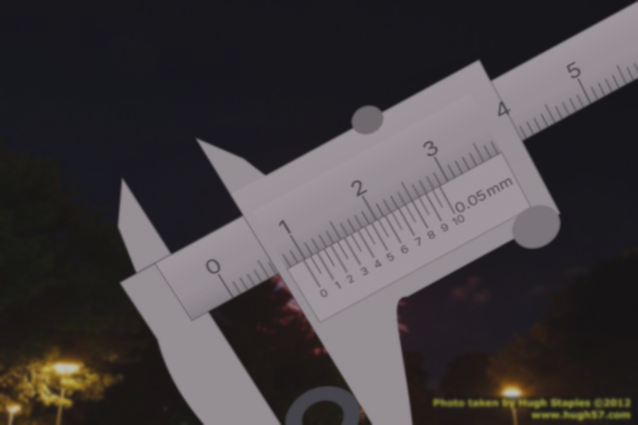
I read 9.8 mm
